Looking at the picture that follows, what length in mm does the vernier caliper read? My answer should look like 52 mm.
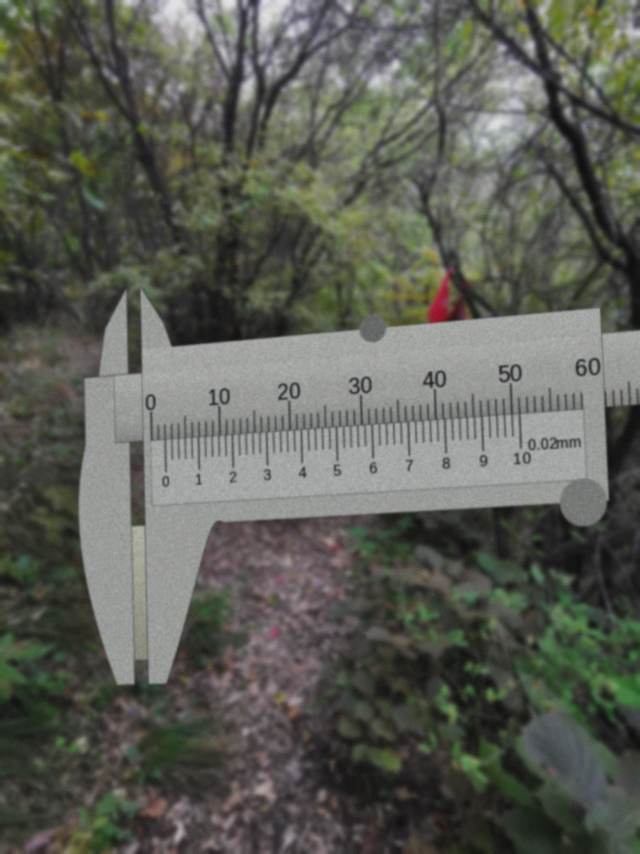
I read 2.0 mm
